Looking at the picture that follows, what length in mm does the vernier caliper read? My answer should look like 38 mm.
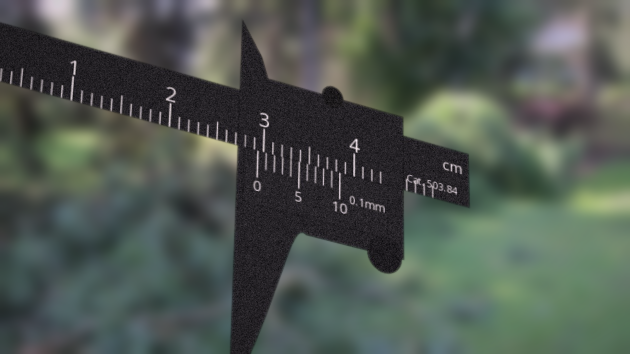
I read 29.4 mm
